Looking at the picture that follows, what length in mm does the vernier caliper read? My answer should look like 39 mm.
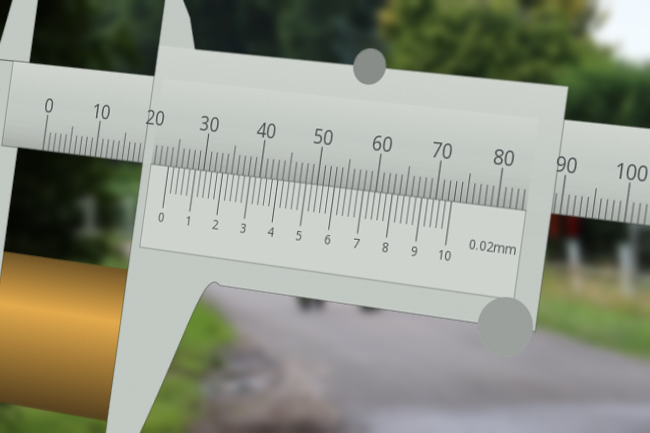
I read 23.6 mm
